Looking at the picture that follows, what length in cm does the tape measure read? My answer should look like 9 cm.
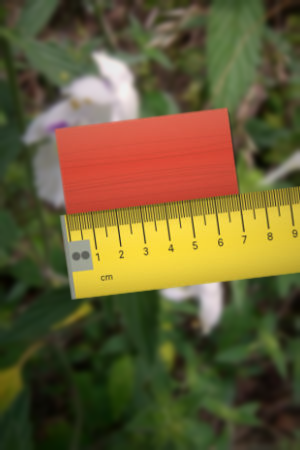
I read 7 cm
